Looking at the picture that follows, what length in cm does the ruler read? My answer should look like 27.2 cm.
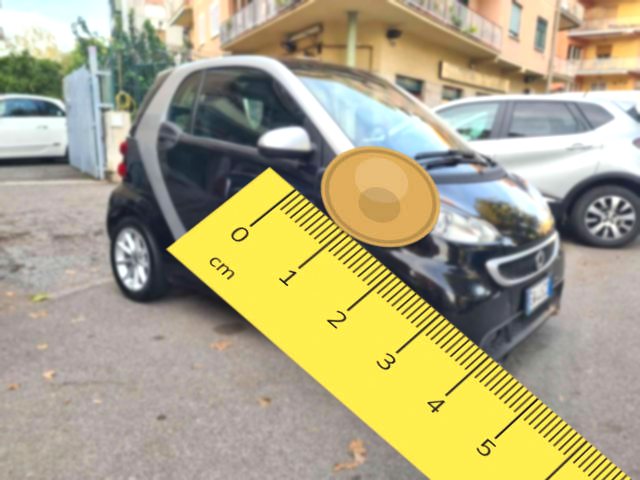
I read 1.9 cm
